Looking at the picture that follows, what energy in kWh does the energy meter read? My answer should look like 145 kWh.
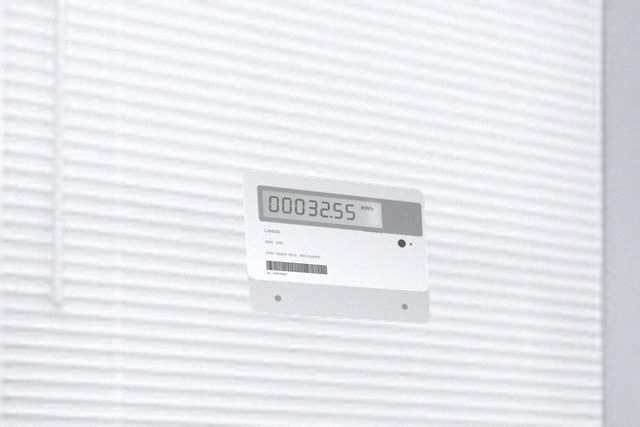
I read 32.55 kWh
